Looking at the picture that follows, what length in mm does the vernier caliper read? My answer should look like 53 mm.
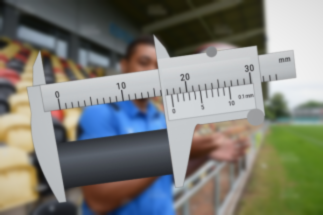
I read 17.6 mm
